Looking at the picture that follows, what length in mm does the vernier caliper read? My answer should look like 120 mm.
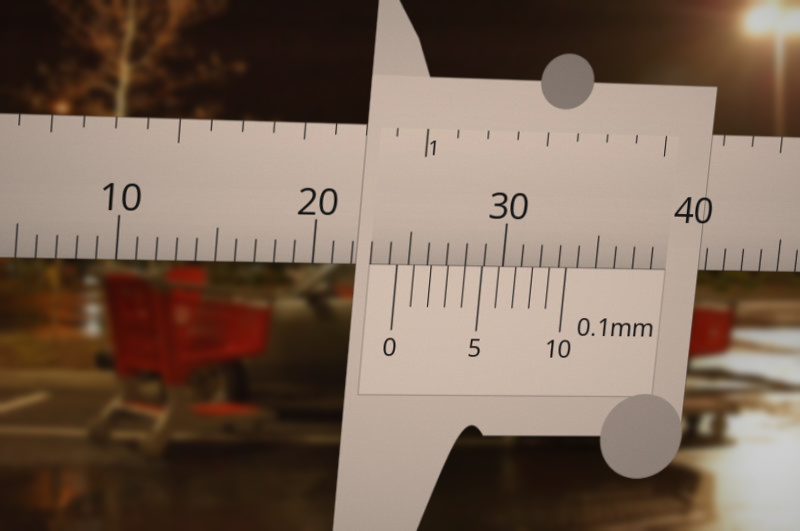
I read 24.4 mm
